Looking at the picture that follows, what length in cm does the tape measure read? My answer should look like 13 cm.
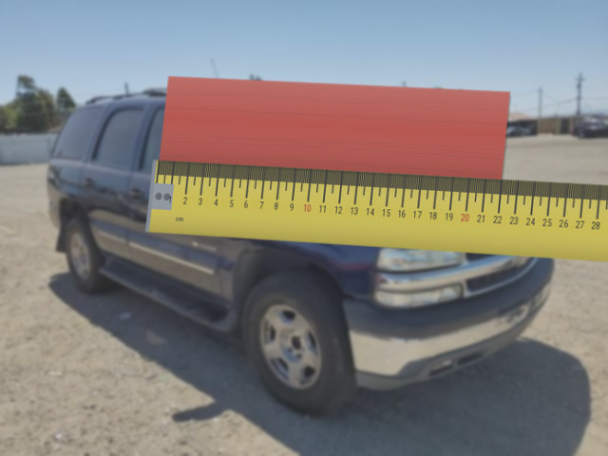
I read 22 cm
